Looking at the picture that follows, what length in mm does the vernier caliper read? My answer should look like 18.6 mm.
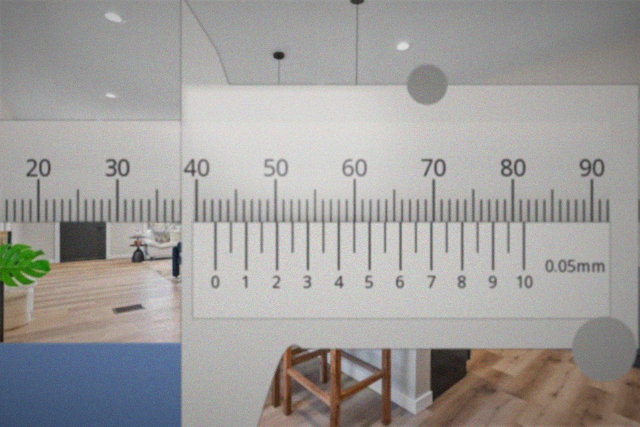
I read 42.4 mm
